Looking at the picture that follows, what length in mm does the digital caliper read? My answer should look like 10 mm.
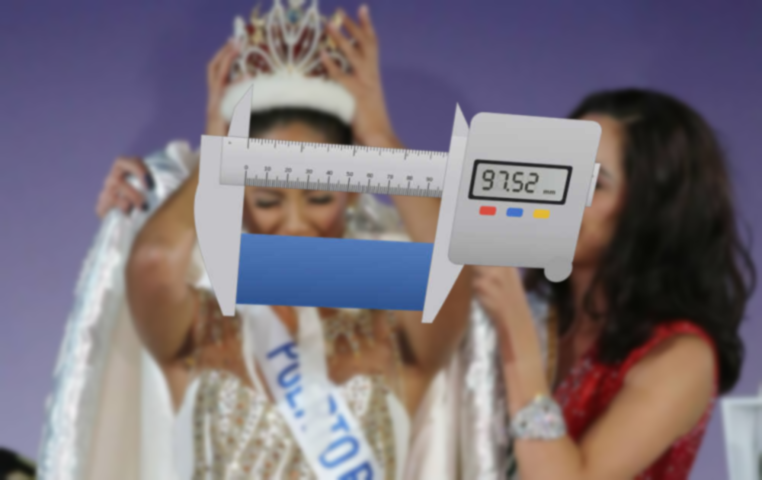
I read 97.52 mm
